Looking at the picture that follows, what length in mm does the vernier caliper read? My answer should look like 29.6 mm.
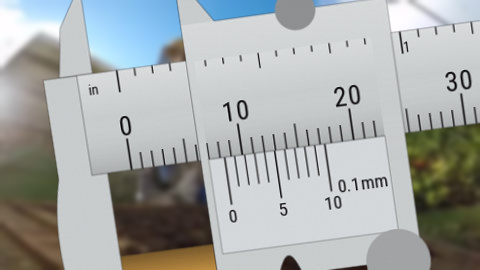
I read 8.4 mm
